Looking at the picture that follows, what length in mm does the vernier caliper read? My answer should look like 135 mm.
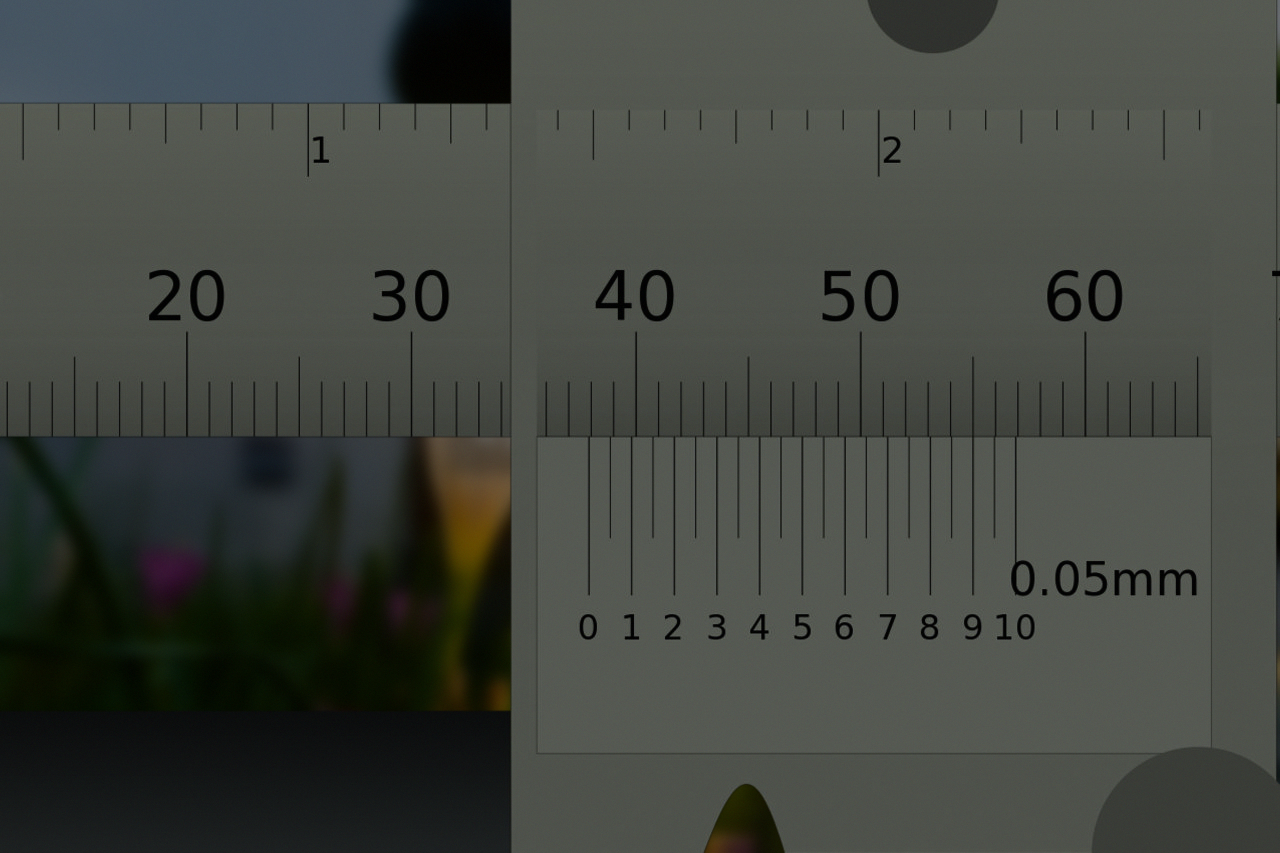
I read 37.9 mm
